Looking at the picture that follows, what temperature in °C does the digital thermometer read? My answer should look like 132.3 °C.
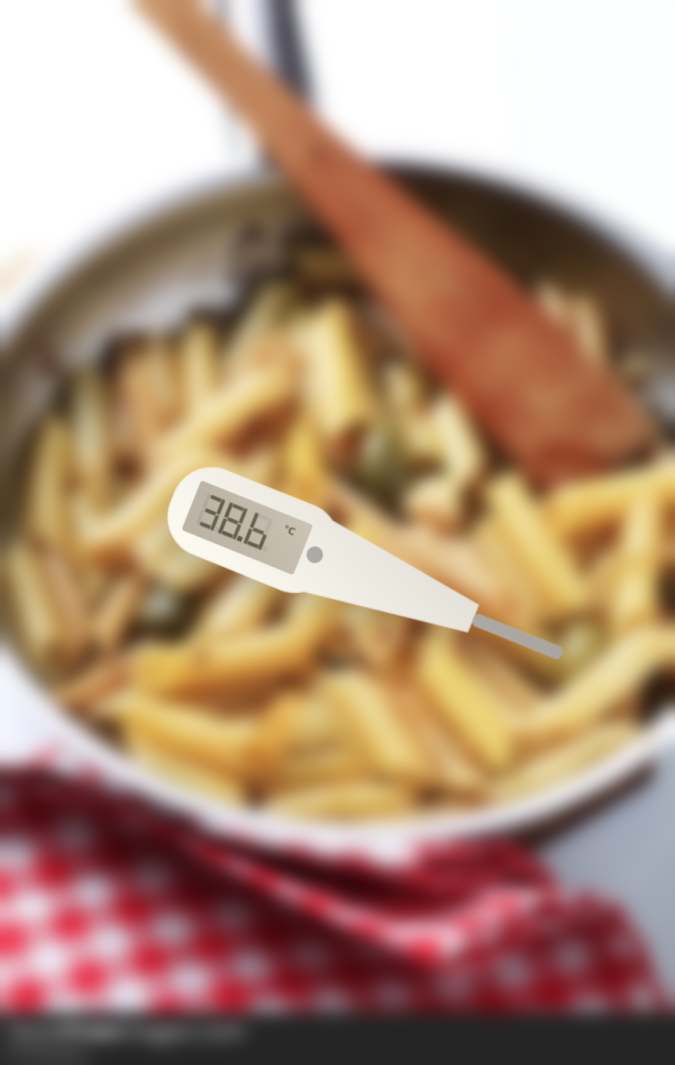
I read 38.6 °C
